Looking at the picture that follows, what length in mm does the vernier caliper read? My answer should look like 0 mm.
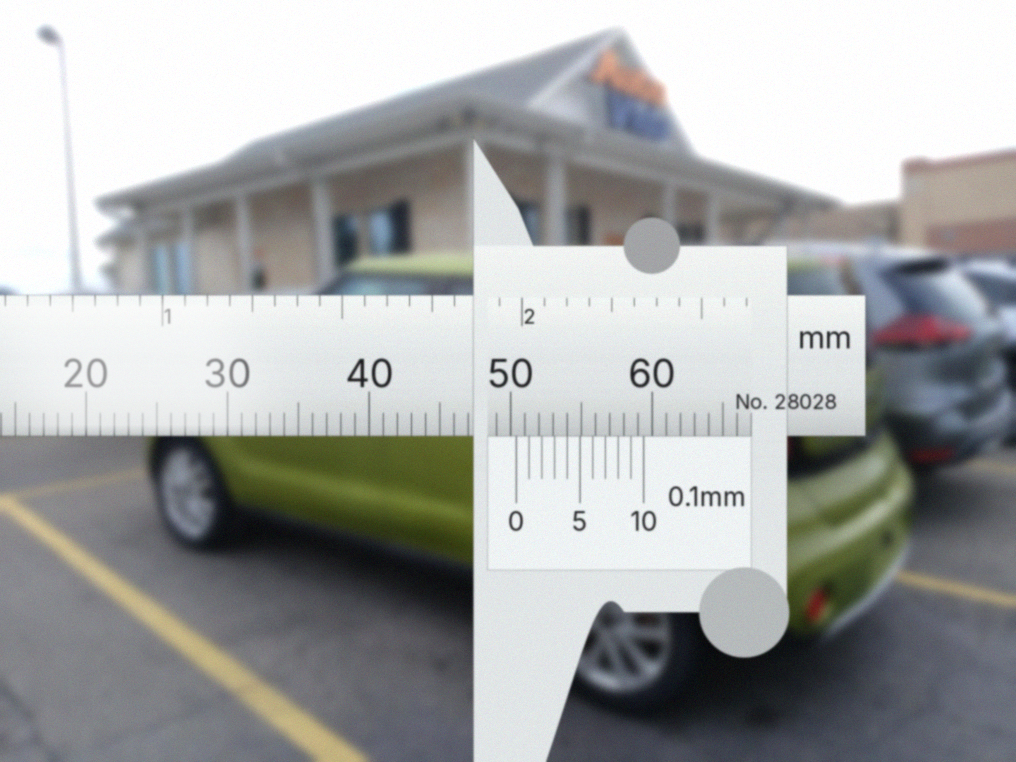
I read 50.4 mm
